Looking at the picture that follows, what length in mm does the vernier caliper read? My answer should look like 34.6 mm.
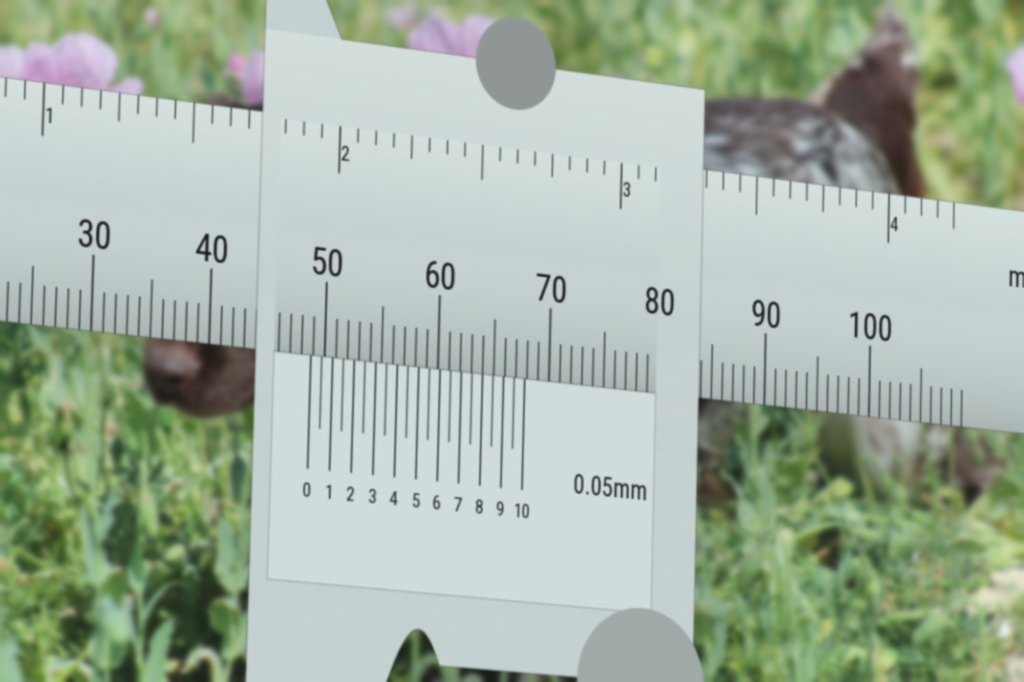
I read 48.8 mm
